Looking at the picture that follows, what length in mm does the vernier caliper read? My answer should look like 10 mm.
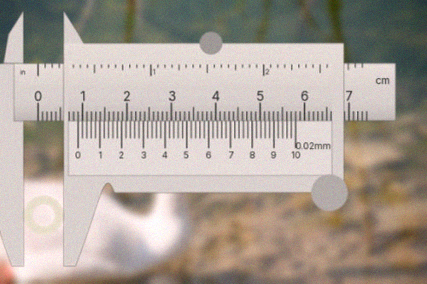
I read 9.0 mm
